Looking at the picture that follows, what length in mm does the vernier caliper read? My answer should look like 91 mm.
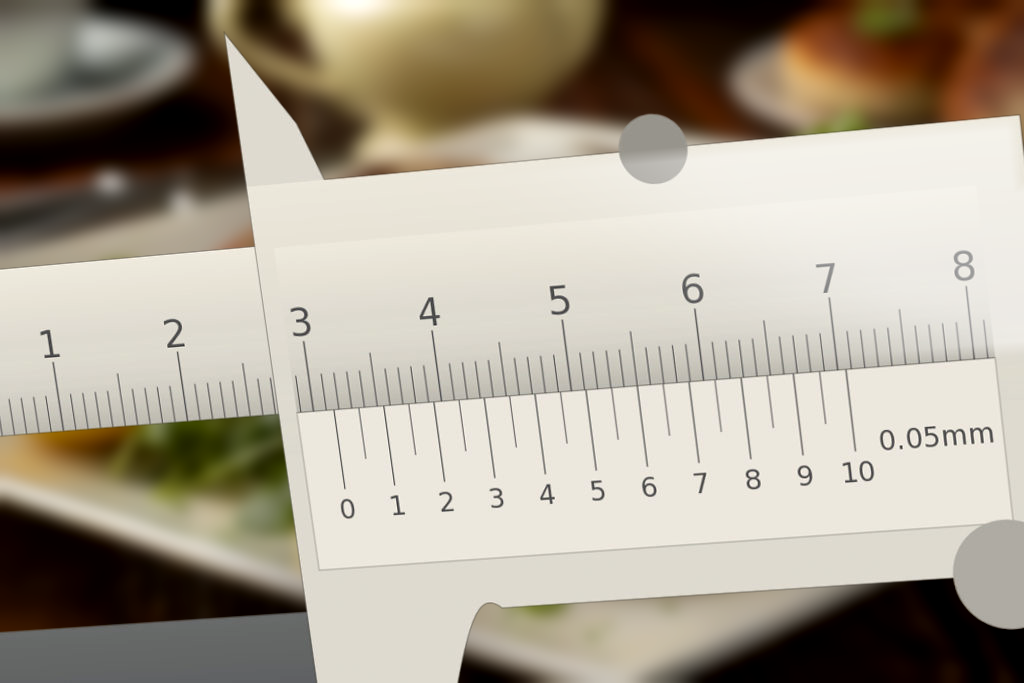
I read 31.6 mm
